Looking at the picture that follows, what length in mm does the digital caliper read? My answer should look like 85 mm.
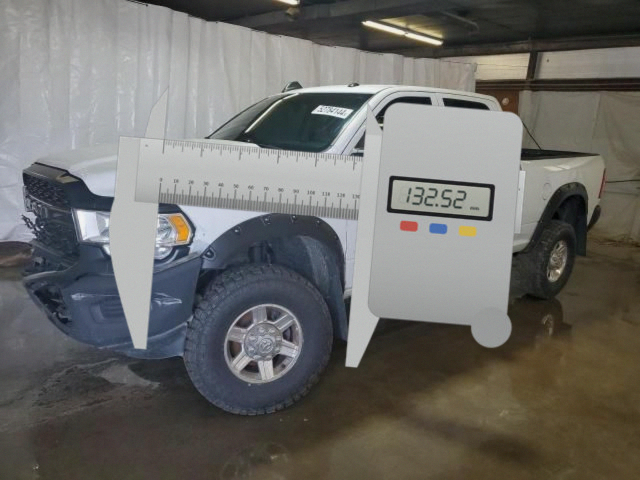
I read 132.52 mm
